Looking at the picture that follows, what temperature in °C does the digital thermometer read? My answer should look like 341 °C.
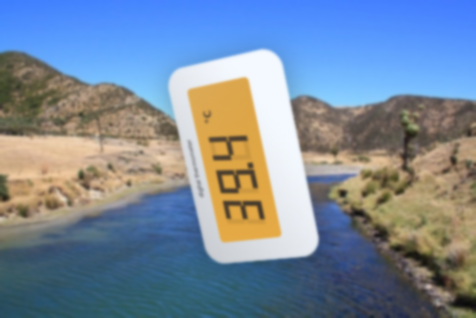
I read 39.4 °C
